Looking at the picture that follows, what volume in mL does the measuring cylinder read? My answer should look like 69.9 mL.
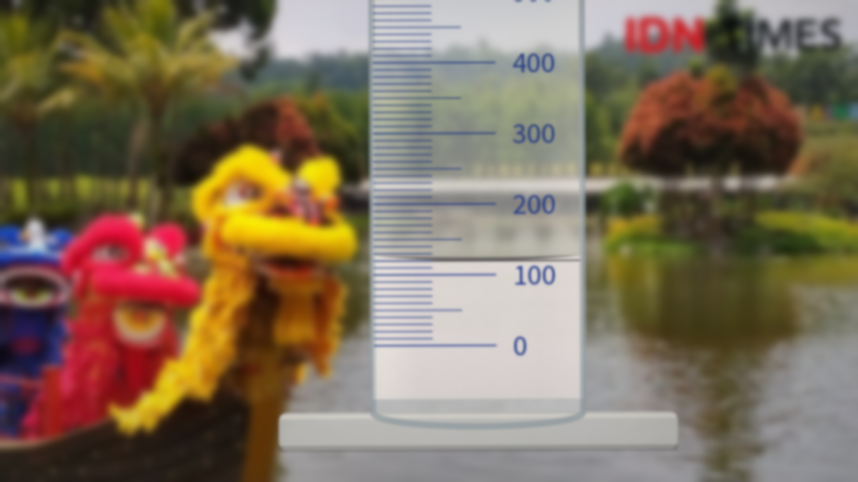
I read 120 mL
